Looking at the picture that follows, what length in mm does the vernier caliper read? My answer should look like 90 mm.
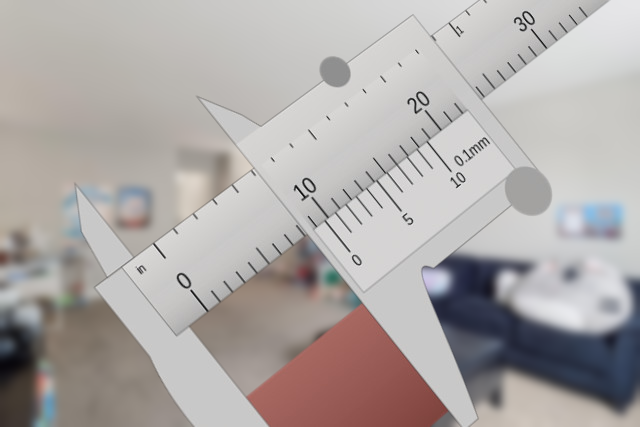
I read 9.7 mm
